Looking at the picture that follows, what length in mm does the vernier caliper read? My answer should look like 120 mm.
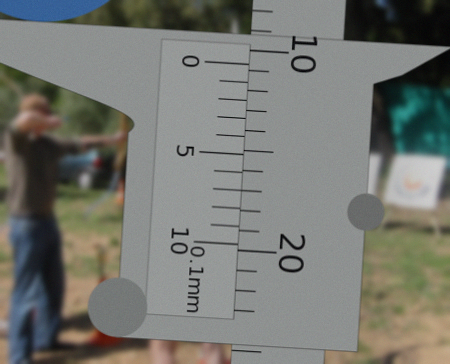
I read 10.7 mm
